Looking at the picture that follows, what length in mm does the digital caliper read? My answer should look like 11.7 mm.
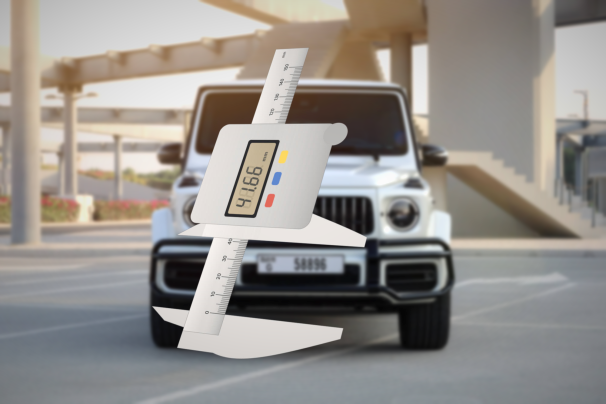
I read 41.66 mm
